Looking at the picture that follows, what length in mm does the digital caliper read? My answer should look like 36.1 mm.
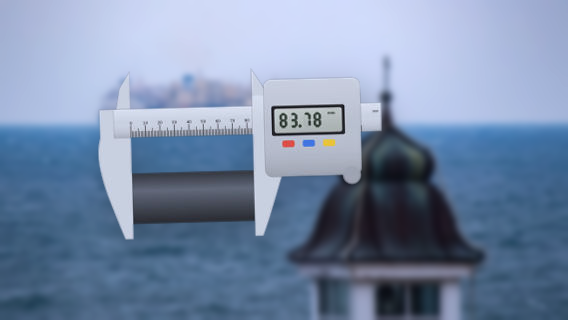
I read 83.78 mm
